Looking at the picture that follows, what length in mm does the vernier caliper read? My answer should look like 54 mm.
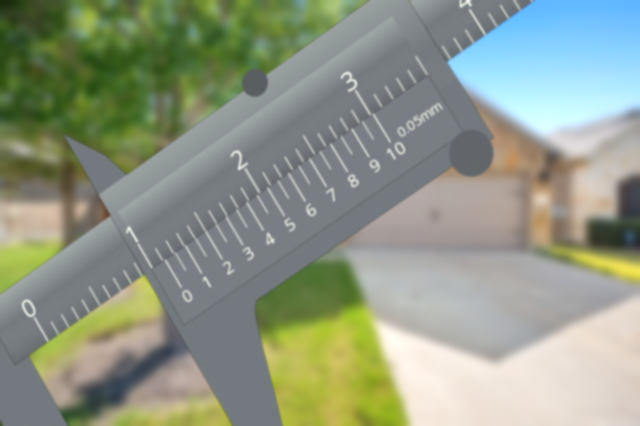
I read 11.2 mm
